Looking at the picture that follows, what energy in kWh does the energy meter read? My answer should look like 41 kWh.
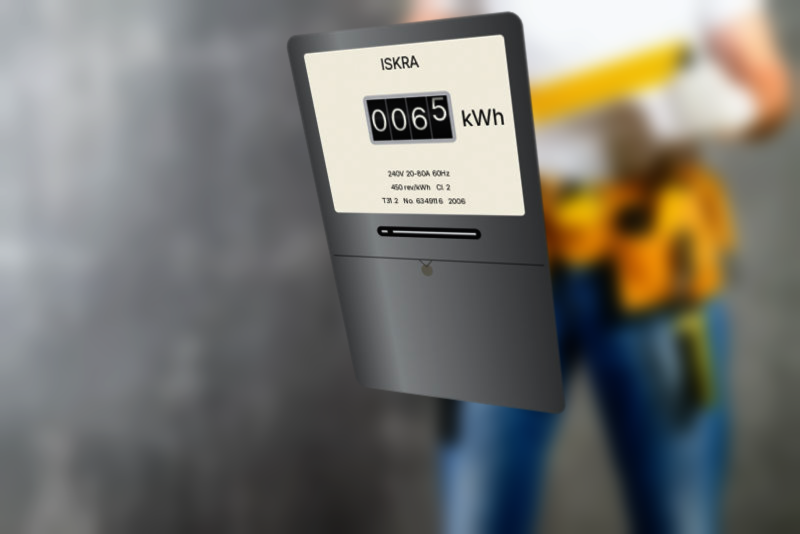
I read 65 kWh
